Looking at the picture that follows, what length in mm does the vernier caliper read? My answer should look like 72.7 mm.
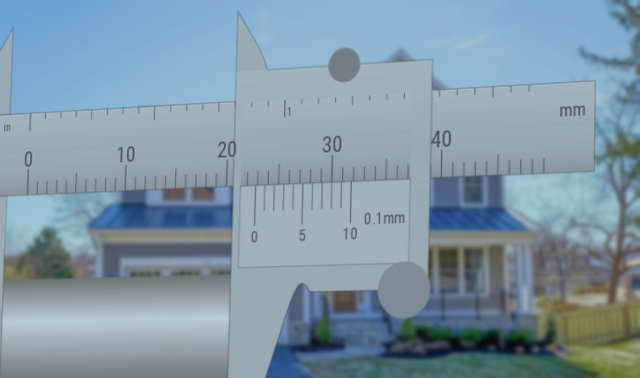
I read 22.8 mm
